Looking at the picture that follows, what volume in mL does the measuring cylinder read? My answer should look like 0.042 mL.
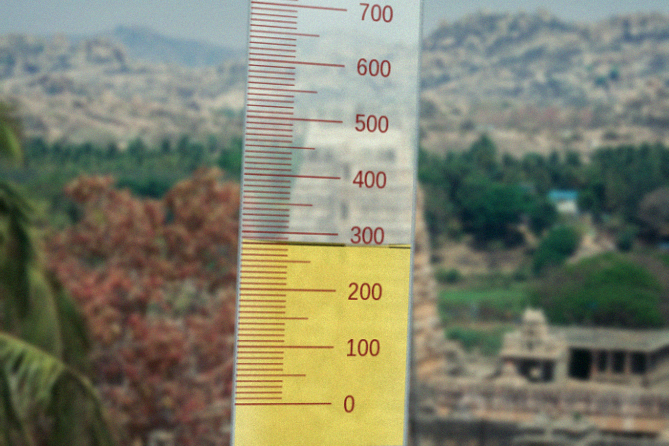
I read 280 mL
